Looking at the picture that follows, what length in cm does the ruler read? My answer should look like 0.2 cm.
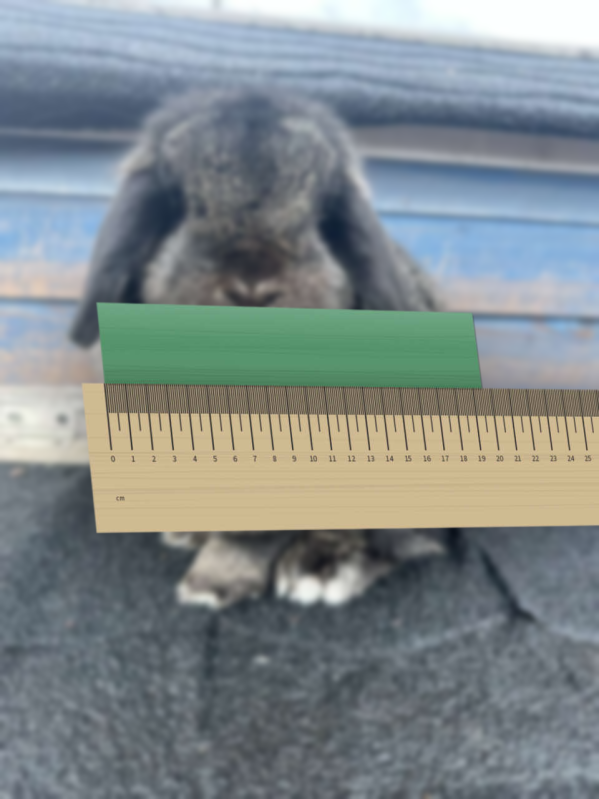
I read 19.5 cm
